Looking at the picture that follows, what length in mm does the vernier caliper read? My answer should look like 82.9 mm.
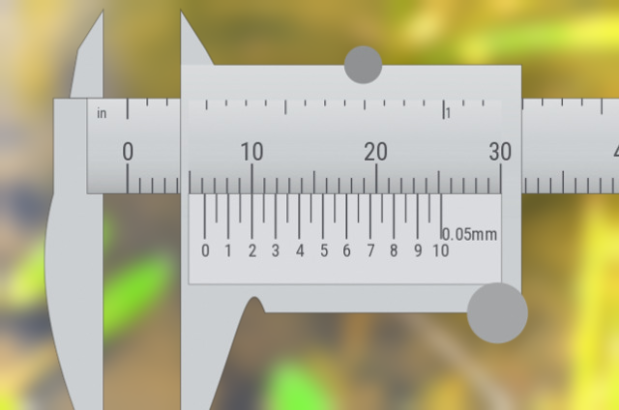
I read 6.2 mm
